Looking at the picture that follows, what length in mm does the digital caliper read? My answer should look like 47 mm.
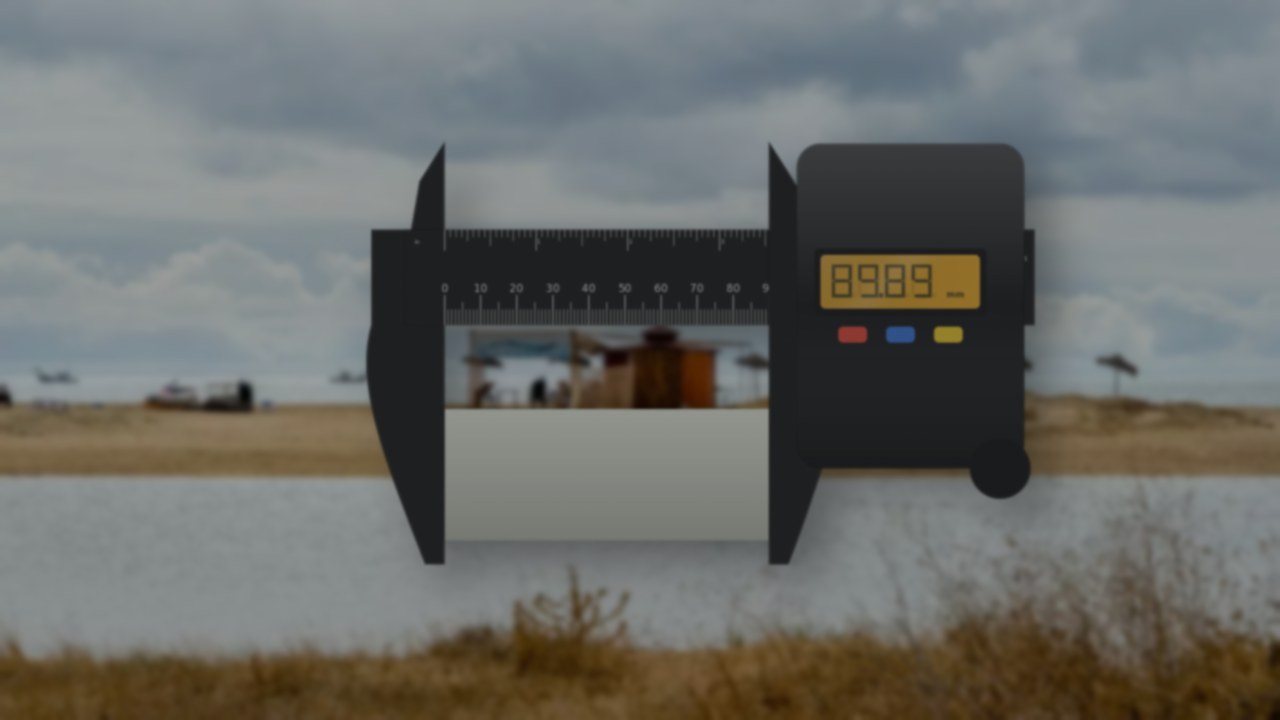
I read 89.89 mm
